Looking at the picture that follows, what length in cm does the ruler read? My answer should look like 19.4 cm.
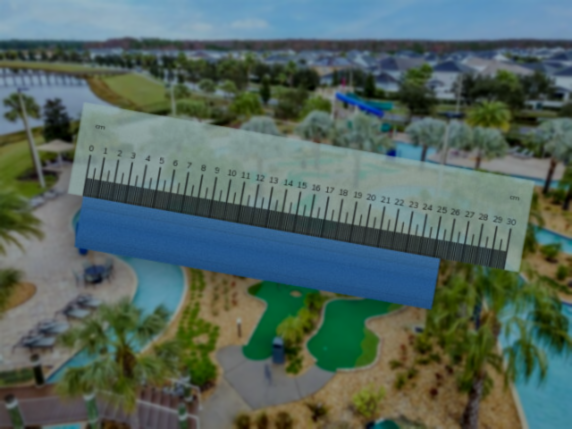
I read 25.5 cm
